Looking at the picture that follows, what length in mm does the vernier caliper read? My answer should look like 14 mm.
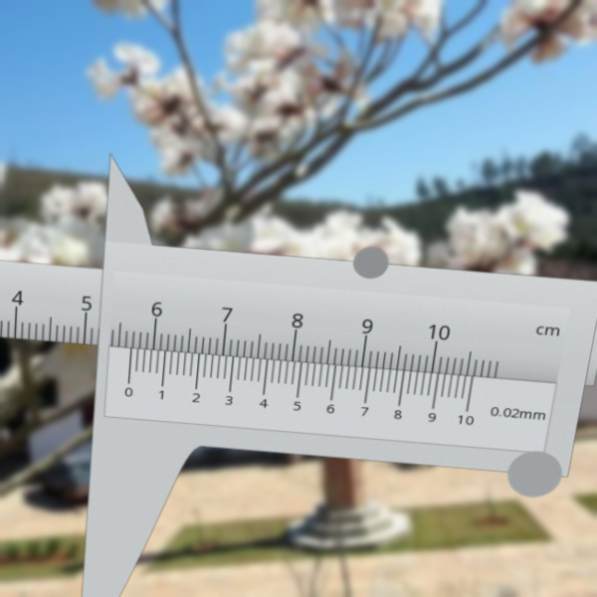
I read 56.8 mm
